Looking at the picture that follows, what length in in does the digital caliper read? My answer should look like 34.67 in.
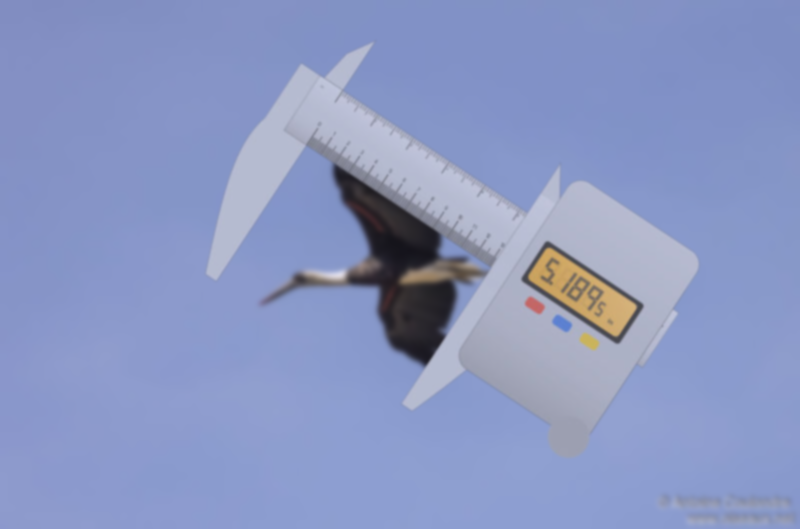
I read 5.1895 in
